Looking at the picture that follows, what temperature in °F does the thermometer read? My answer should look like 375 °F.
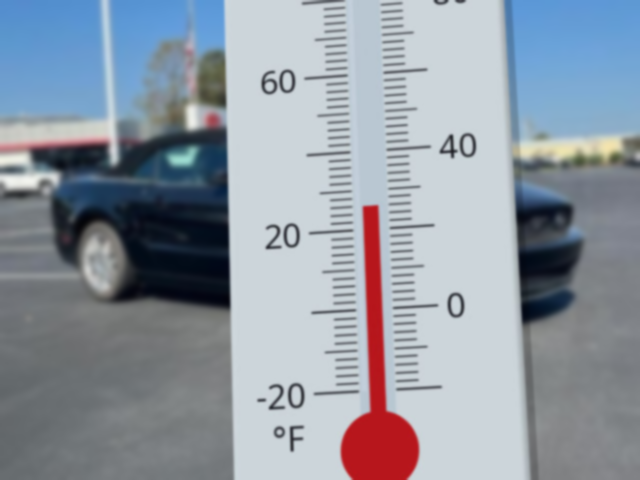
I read 26 °F
